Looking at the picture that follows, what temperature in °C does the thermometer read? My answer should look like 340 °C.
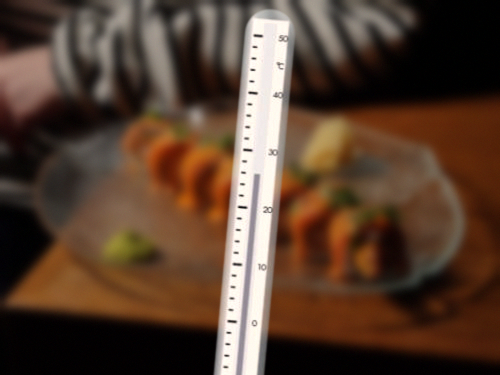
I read 26 °C
